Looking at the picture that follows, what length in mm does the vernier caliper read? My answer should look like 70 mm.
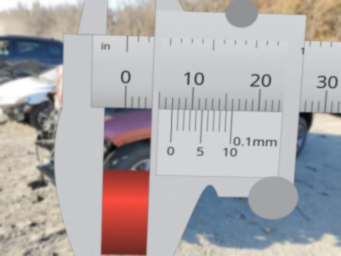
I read 7.0 mm
